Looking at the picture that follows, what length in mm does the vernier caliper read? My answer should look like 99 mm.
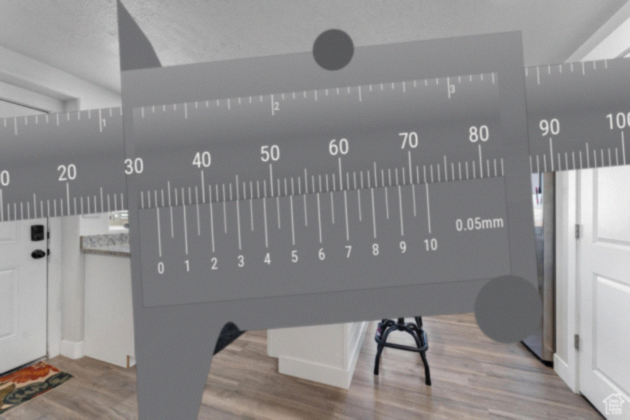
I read 33.2 mm
